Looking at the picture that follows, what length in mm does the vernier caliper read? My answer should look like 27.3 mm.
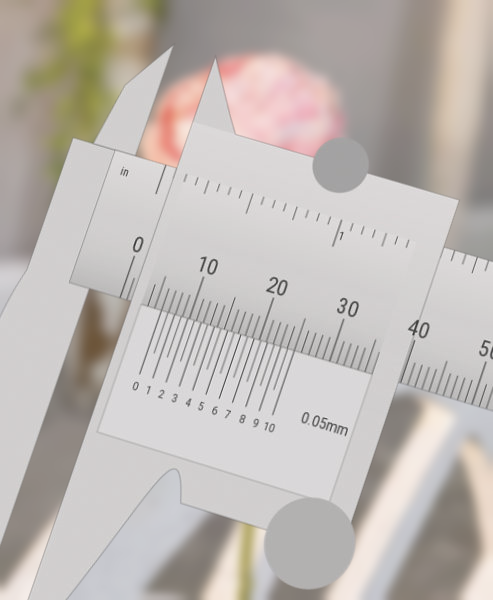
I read 6.0 mm
